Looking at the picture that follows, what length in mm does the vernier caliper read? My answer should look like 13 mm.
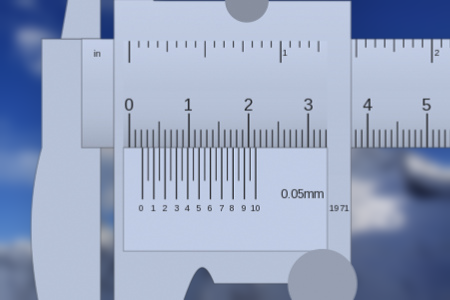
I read 2.2 mm
